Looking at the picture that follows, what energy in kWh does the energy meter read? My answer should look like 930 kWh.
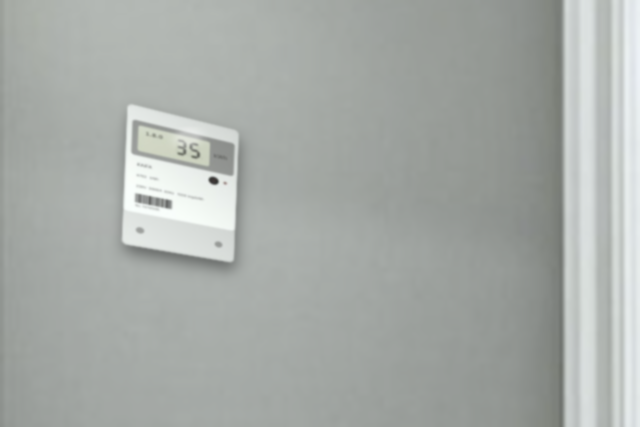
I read 35 kWh
